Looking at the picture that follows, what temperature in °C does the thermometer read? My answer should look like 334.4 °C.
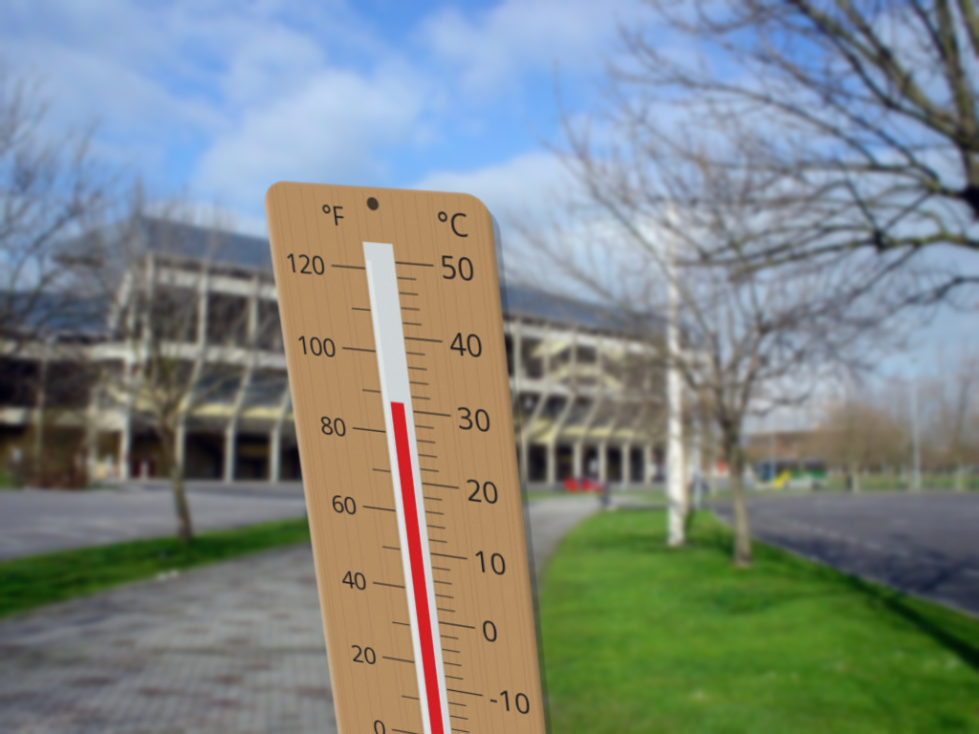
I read 31 °C
